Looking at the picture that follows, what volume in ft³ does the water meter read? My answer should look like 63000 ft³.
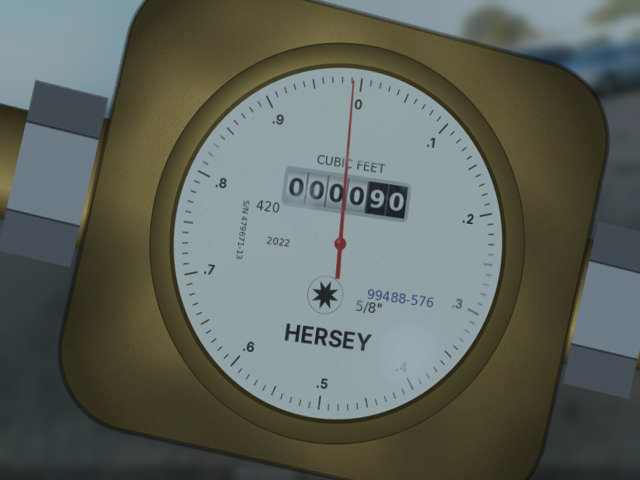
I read 89.99 ft³
